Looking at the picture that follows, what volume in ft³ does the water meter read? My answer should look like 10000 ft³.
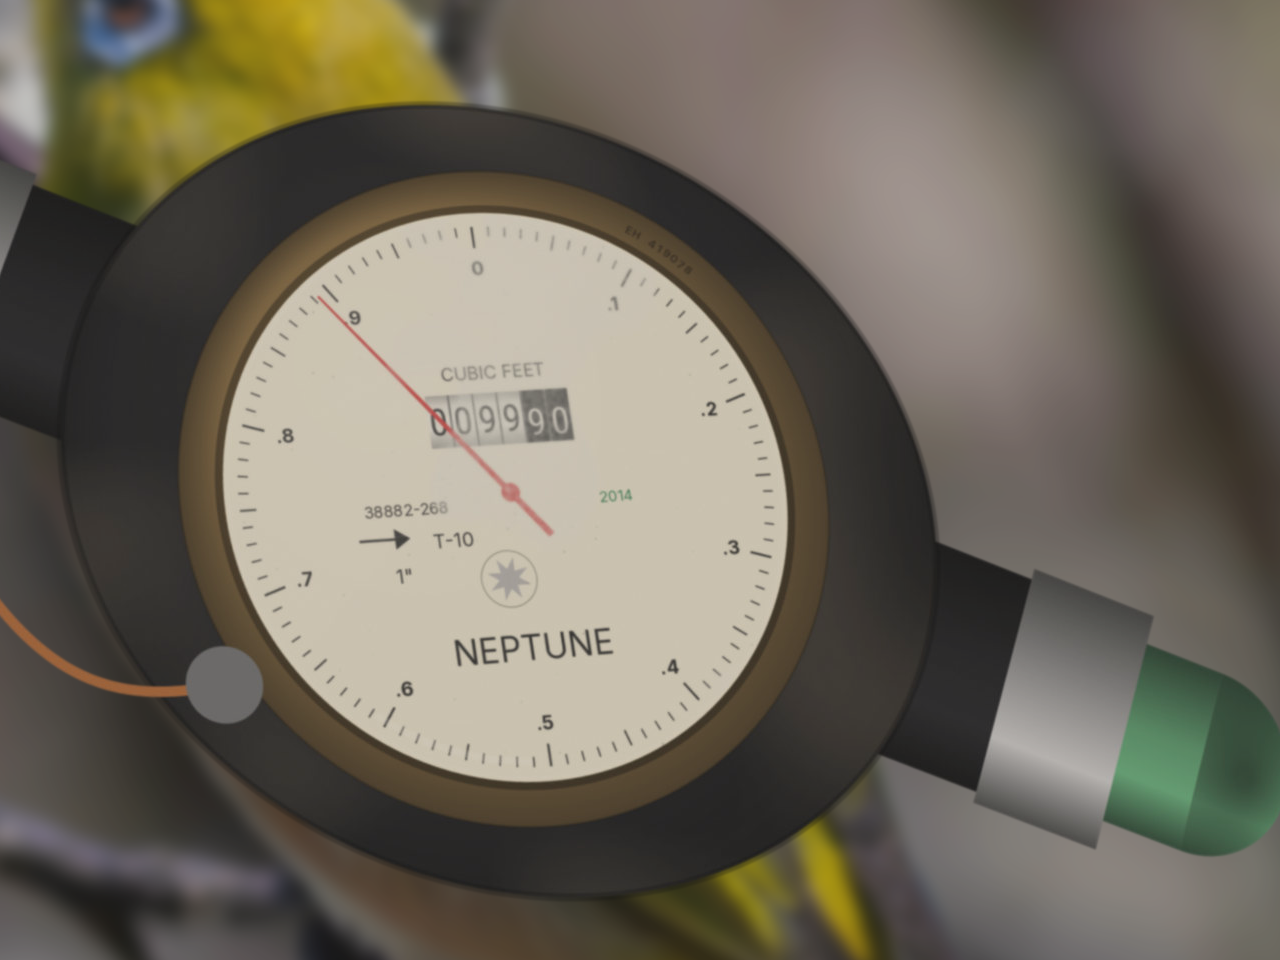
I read 9989.89 ft³
